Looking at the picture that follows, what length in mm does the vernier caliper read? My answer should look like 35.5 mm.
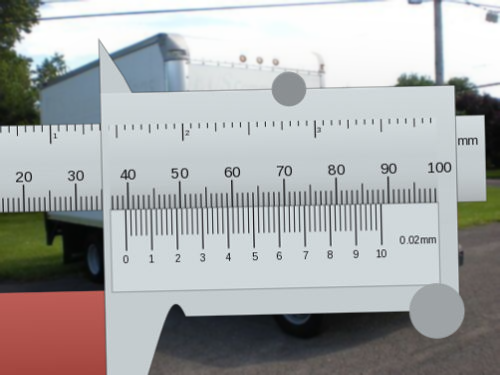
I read 39.5 mm
